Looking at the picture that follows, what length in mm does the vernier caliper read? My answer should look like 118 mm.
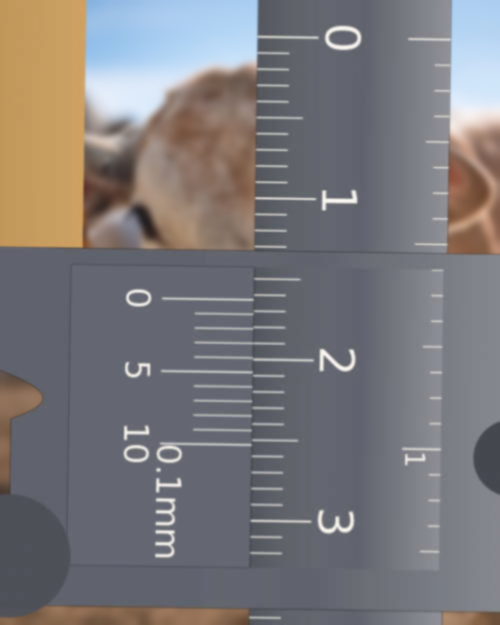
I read 16.3 mm
